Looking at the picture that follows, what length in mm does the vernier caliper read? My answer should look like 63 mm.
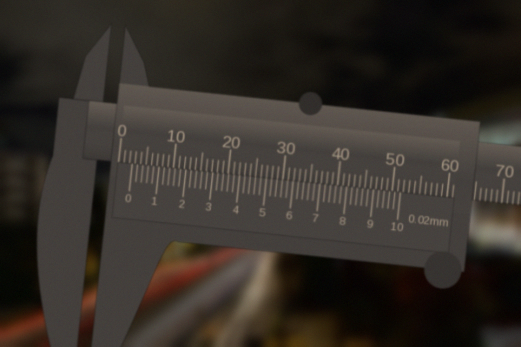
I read 2.5 mm
